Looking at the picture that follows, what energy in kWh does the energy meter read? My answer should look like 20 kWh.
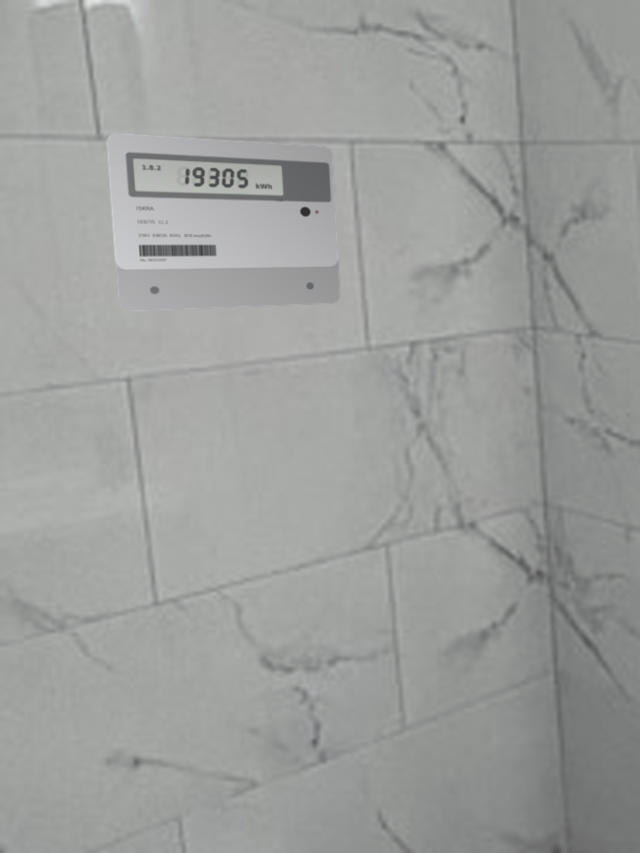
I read 19305 kWh
